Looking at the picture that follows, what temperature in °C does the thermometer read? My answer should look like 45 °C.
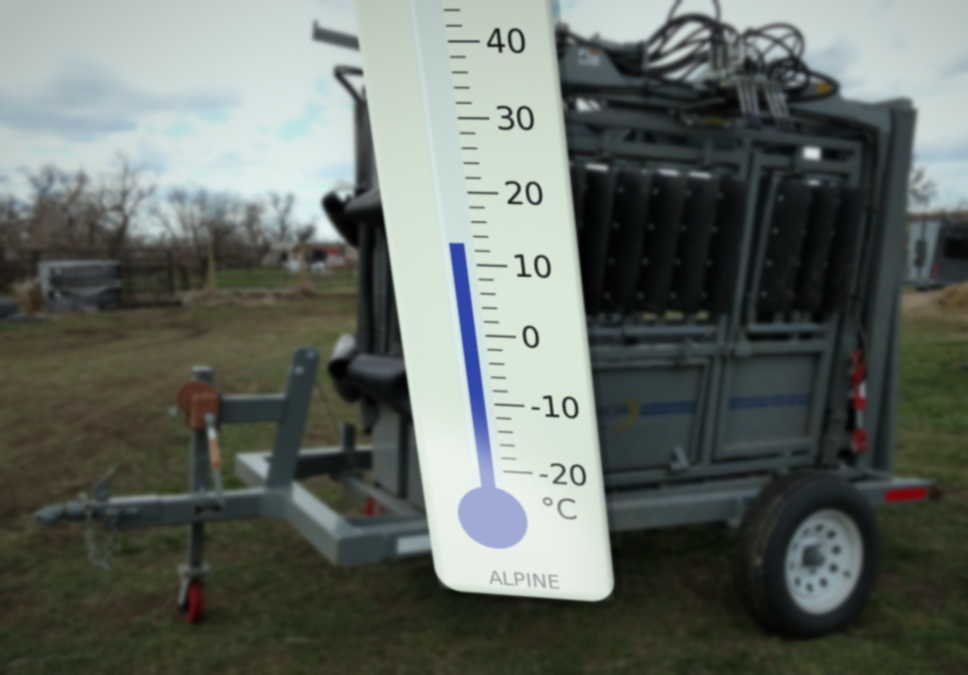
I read 13 °C
